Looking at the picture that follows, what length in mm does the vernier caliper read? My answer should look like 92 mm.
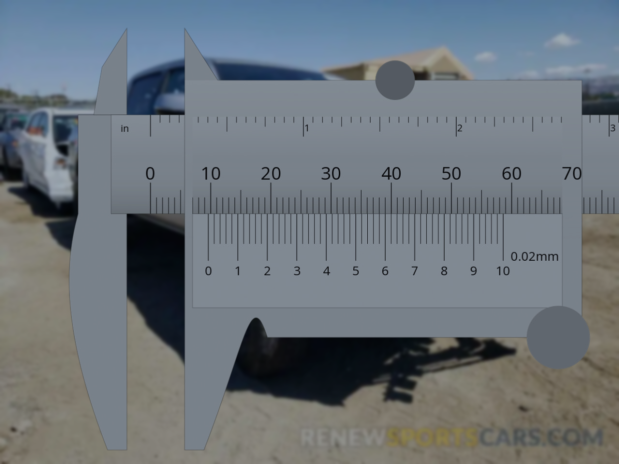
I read 9.6 mm
